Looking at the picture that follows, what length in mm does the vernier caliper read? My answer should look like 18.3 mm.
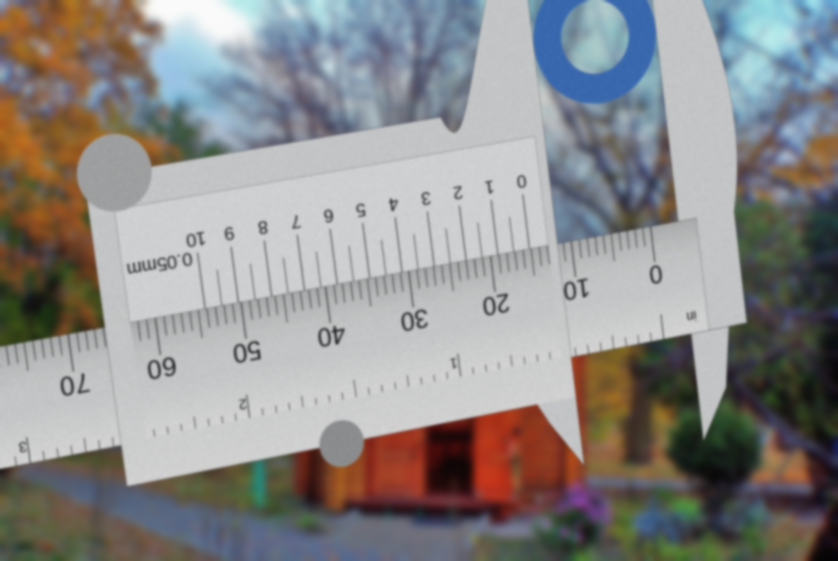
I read 15.2 mm
